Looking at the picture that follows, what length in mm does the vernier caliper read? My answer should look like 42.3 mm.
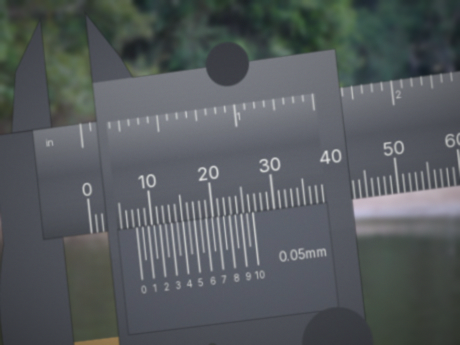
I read 7.5 mm
